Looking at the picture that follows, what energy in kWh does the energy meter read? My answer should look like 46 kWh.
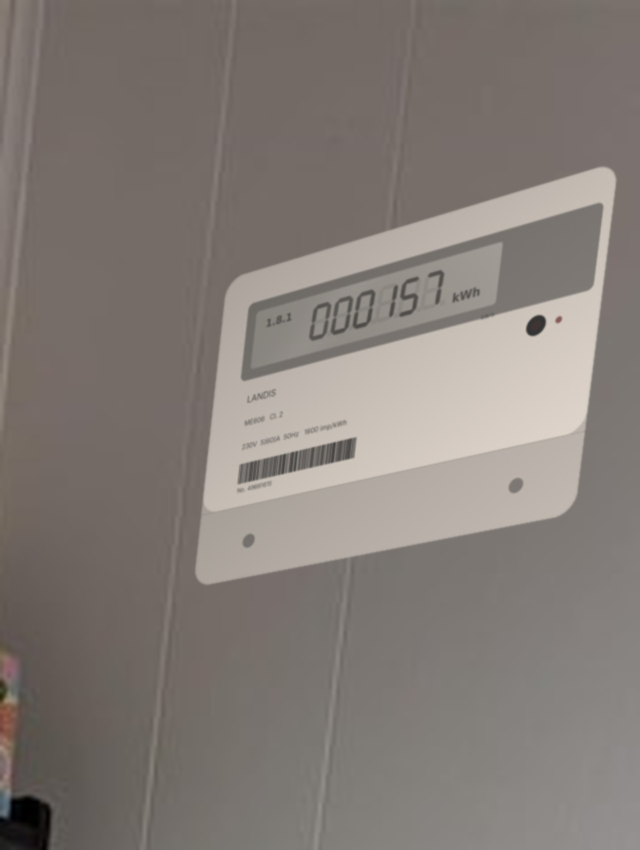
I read 157 kWh
